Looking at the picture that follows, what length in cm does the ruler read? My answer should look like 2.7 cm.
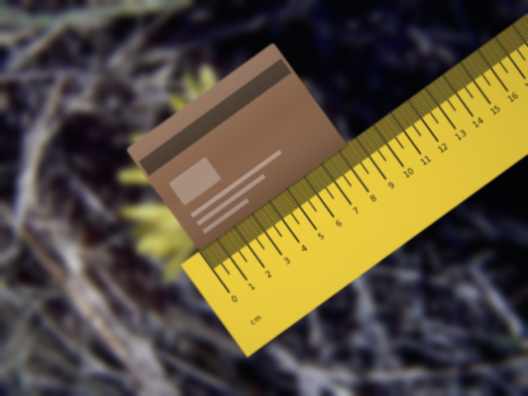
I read 8.5 cm
